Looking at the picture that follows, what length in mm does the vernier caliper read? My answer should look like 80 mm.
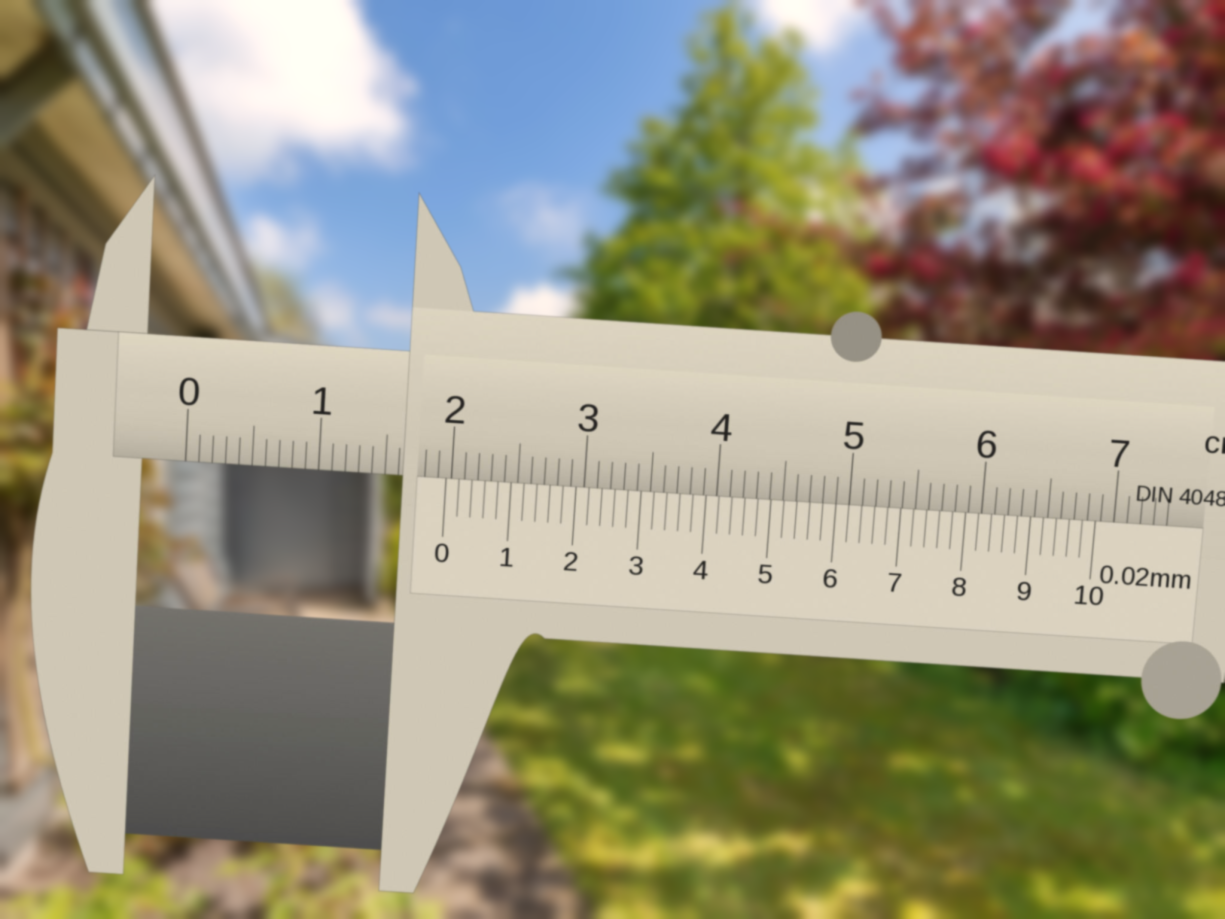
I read 19.6 mm
